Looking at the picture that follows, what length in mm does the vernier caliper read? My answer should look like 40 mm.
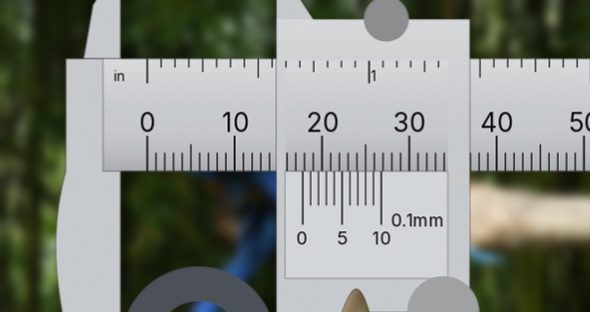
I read 17.8 mm
